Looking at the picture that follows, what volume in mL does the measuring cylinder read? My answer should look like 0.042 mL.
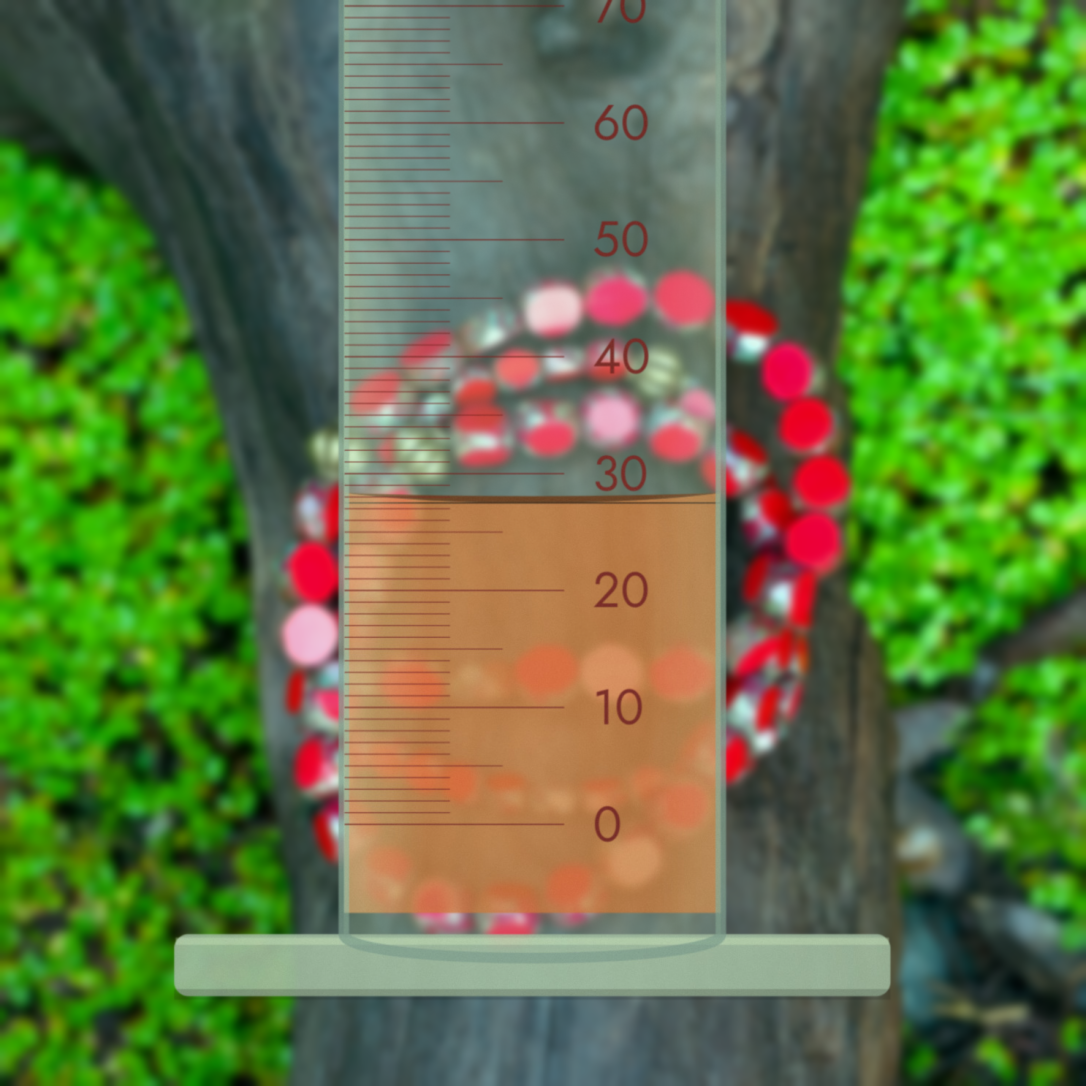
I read 27.5 mL
